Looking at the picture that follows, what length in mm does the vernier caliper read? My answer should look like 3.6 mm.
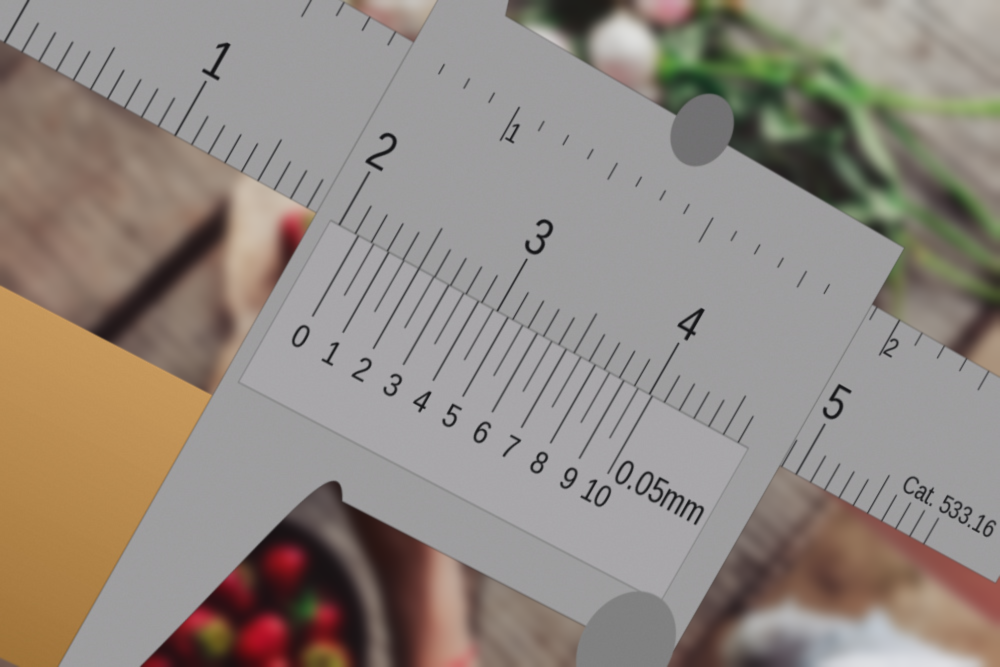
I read 21.2 mm
